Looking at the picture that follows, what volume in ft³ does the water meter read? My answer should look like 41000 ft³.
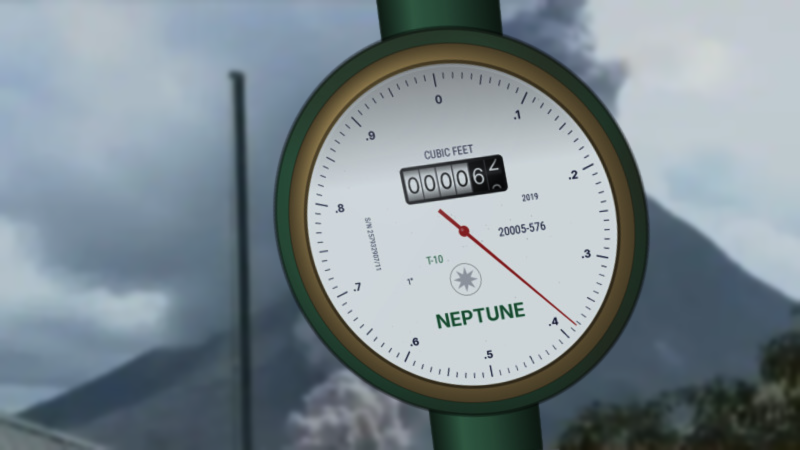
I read 62.38 ft³
